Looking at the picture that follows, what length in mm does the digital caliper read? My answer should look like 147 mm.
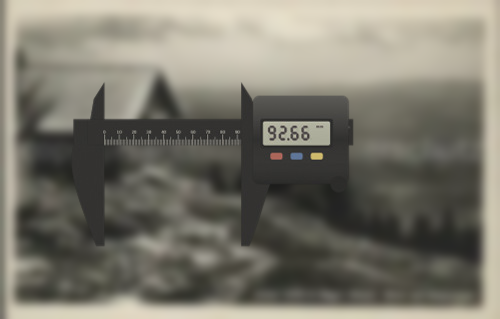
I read 92.66 mm
